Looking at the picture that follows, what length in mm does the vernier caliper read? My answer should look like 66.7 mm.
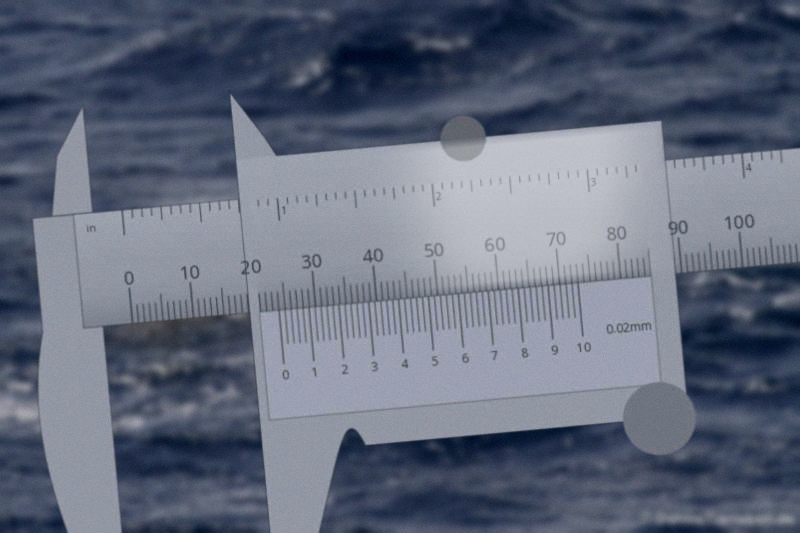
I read 24.0 mm
